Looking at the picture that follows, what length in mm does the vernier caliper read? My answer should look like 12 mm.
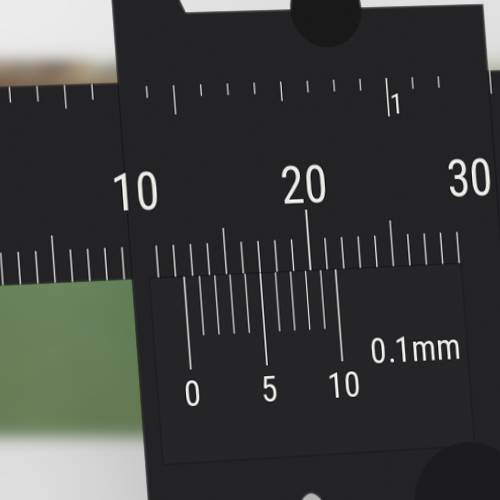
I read 12.5 mm
